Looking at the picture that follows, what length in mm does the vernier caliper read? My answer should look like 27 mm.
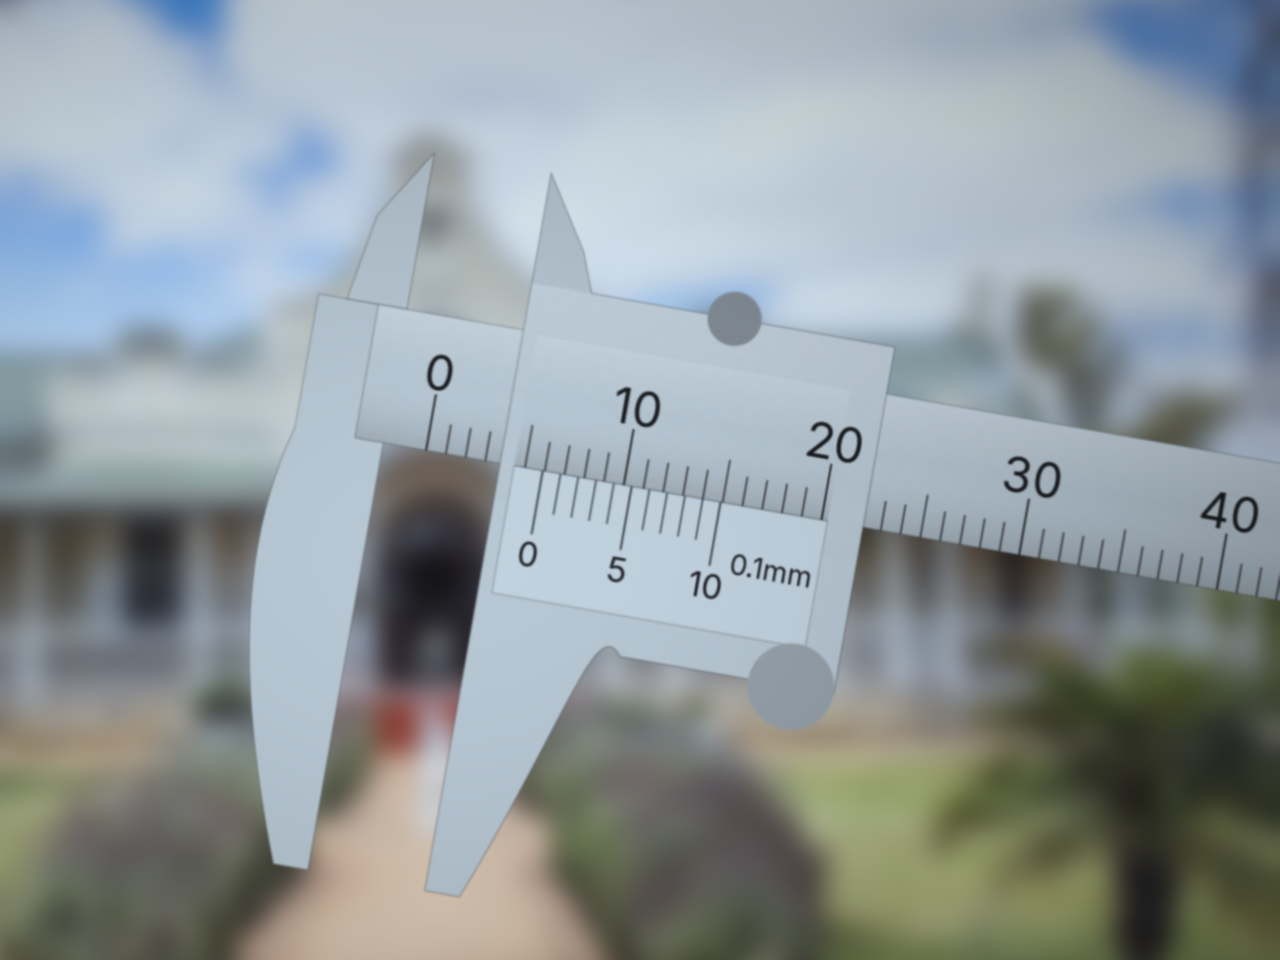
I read 5.9 mm
